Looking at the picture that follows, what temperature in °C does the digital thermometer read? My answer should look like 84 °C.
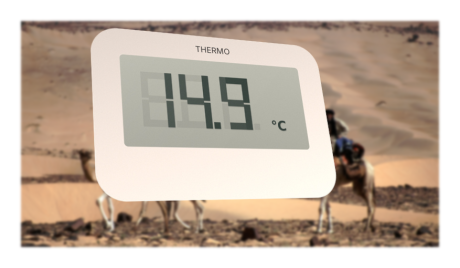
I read 14.9 °C
